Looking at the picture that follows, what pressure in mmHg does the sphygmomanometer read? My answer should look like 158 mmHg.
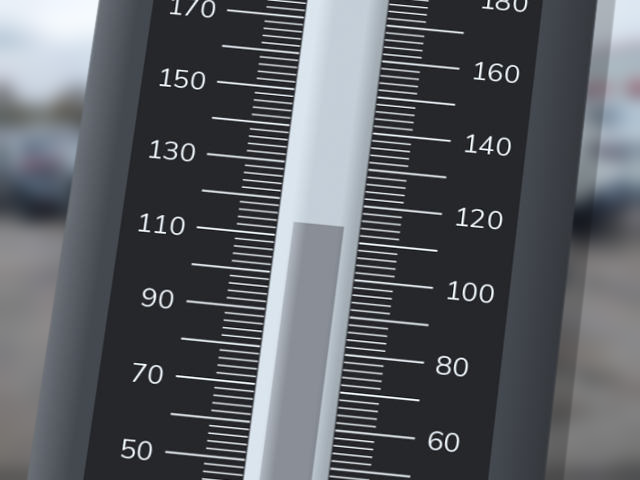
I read 114 mmHg
